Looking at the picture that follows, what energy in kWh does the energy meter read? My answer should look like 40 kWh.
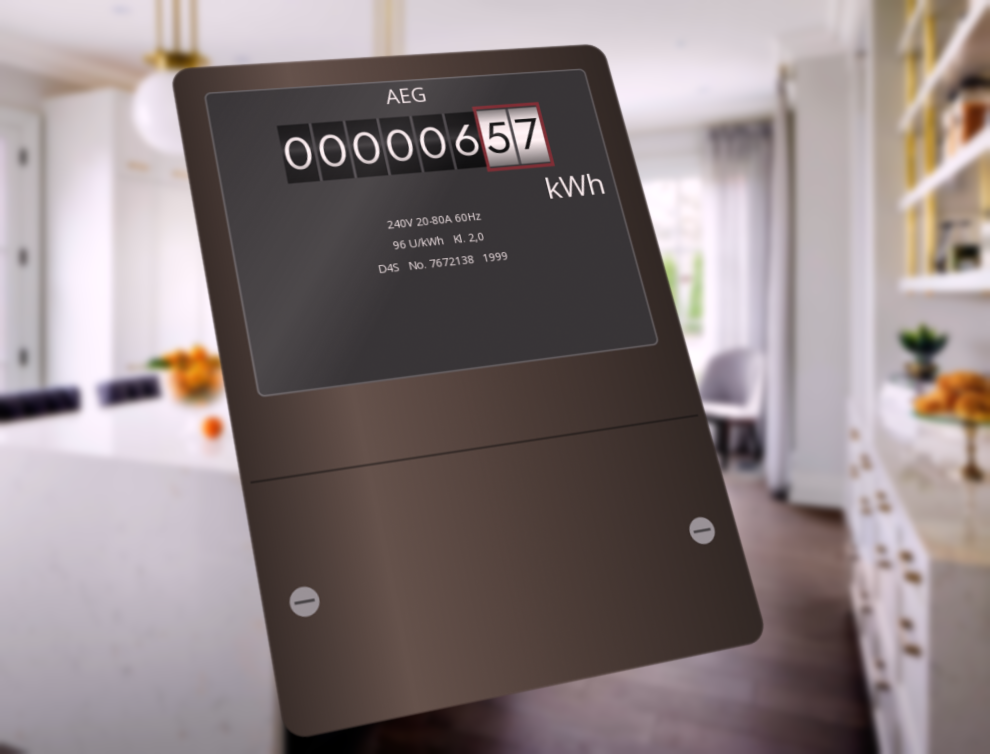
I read 6.57 kWh
